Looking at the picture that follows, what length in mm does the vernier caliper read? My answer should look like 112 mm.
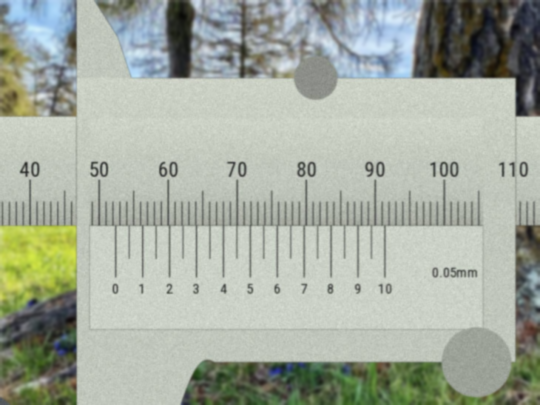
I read 52.4 mm
